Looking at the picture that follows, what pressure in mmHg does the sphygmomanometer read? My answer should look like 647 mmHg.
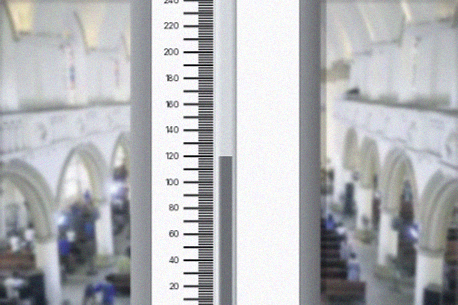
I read 120 mmHg
